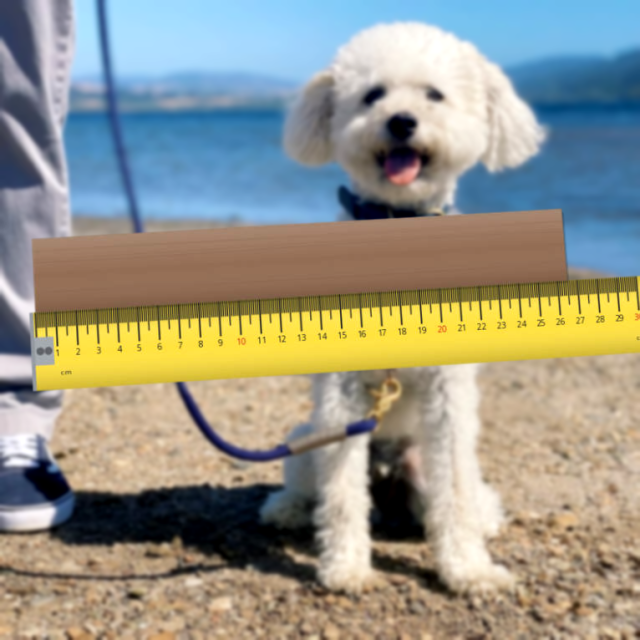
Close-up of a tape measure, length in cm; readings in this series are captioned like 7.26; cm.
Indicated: 26.5; cm
